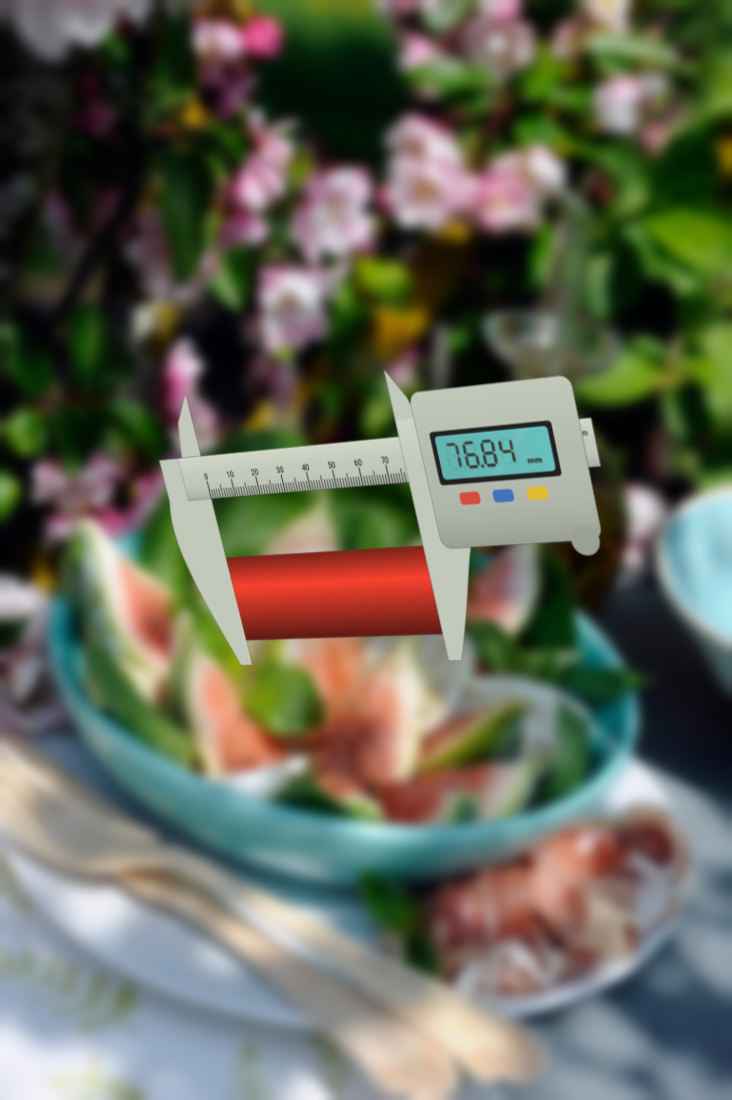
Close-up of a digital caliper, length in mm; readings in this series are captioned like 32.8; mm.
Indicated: 76.84; mm
